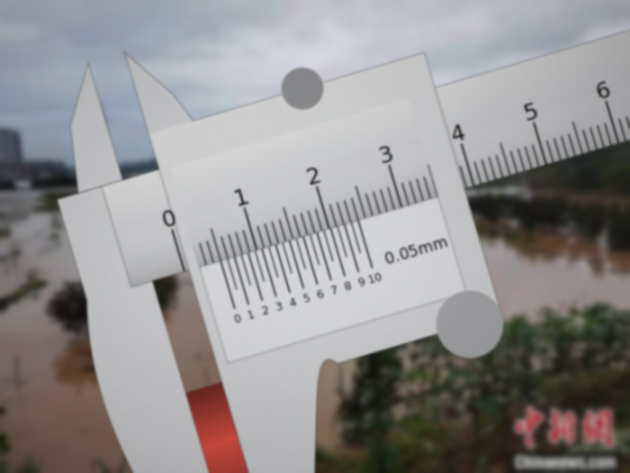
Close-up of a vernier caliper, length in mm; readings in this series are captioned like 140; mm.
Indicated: 5.0; mm
